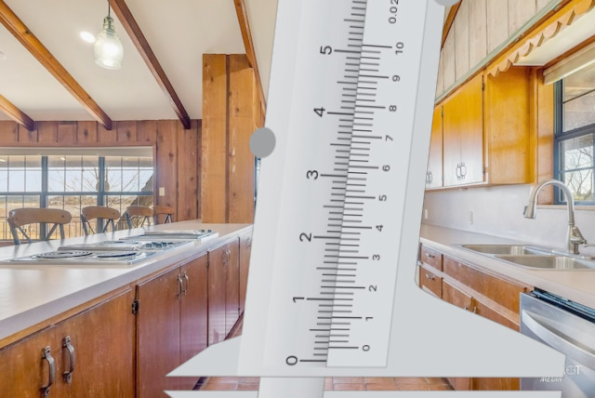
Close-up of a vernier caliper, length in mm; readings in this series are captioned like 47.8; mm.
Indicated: 2.2; mm
